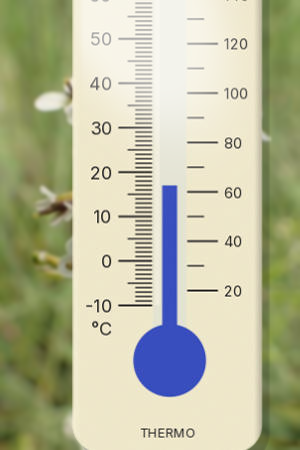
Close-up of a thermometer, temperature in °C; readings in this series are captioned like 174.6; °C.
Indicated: 17; °C
